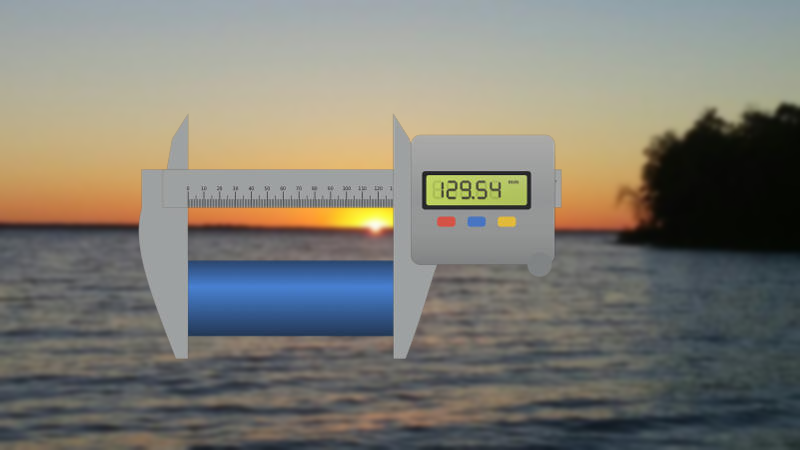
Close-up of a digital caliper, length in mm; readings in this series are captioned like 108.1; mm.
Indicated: 129.54; mm
